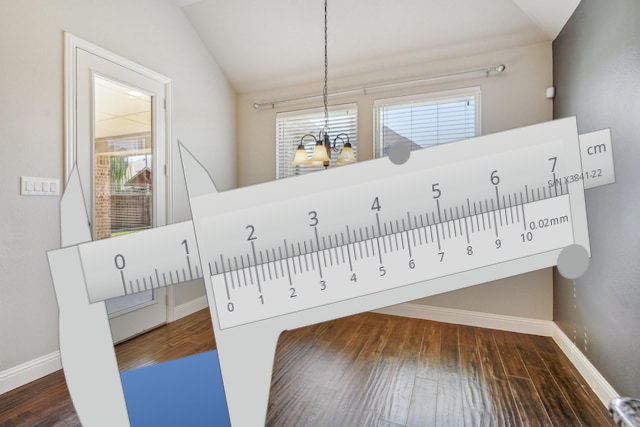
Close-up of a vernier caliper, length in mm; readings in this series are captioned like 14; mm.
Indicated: 15.0; mm
